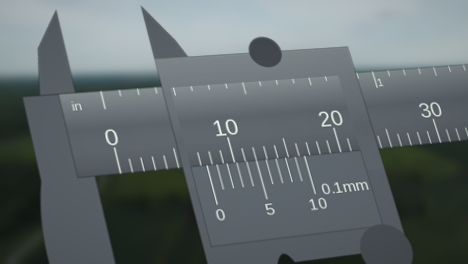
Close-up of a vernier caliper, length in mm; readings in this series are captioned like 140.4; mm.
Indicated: 7.5; mm
